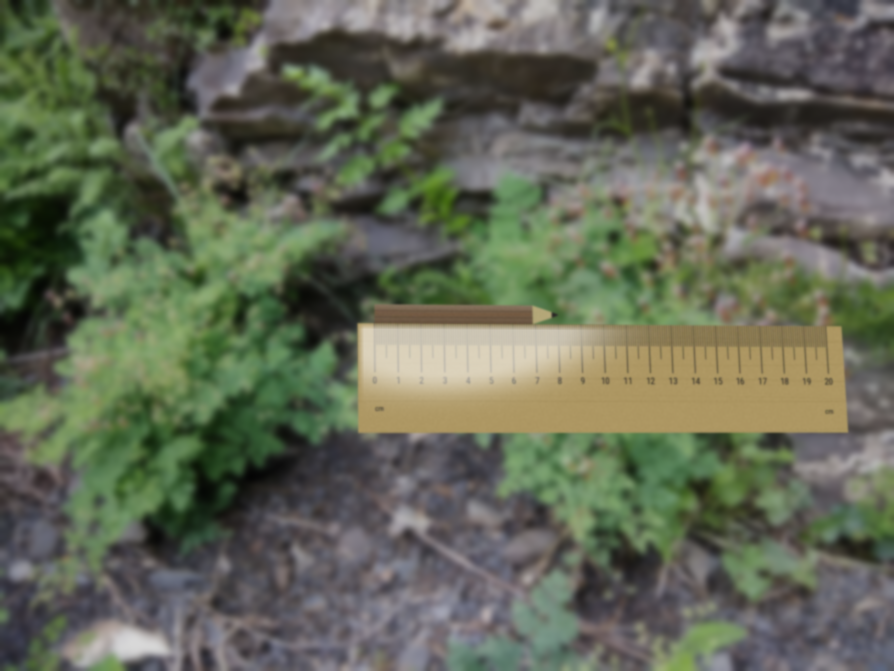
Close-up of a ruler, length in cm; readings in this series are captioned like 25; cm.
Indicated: 8; cm
